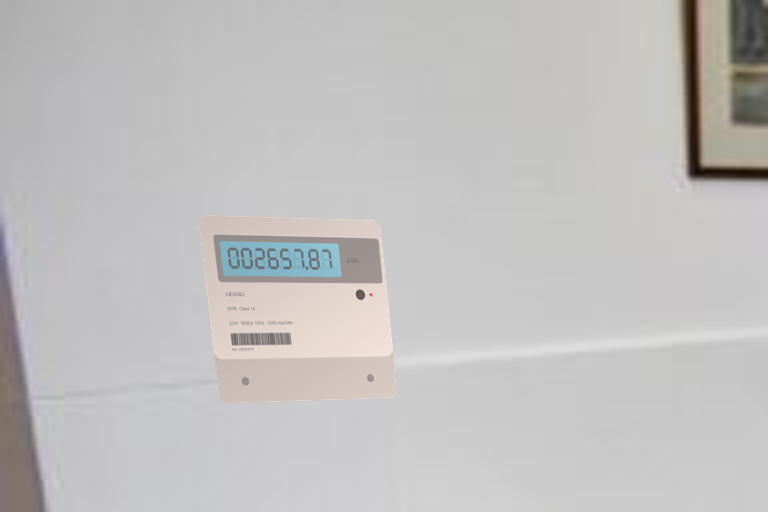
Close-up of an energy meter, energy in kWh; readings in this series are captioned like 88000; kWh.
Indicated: 2657.87; kWh
